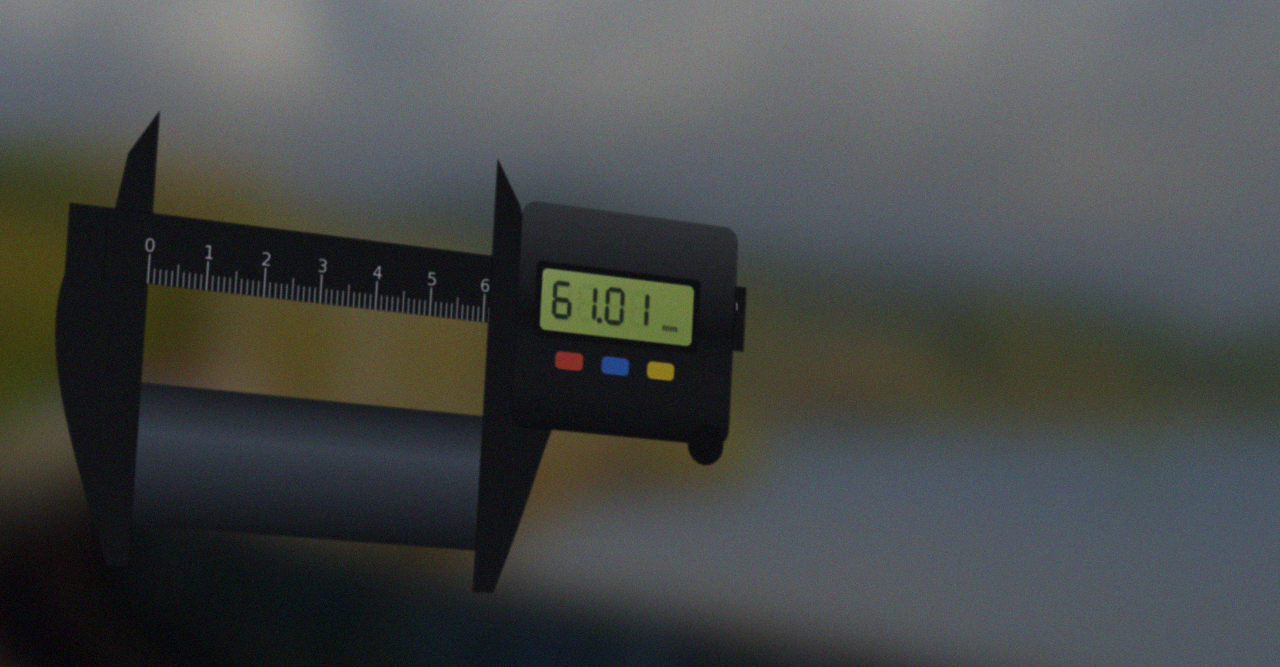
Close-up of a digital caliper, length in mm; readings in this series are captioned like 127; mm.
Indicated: 61.01; mm
